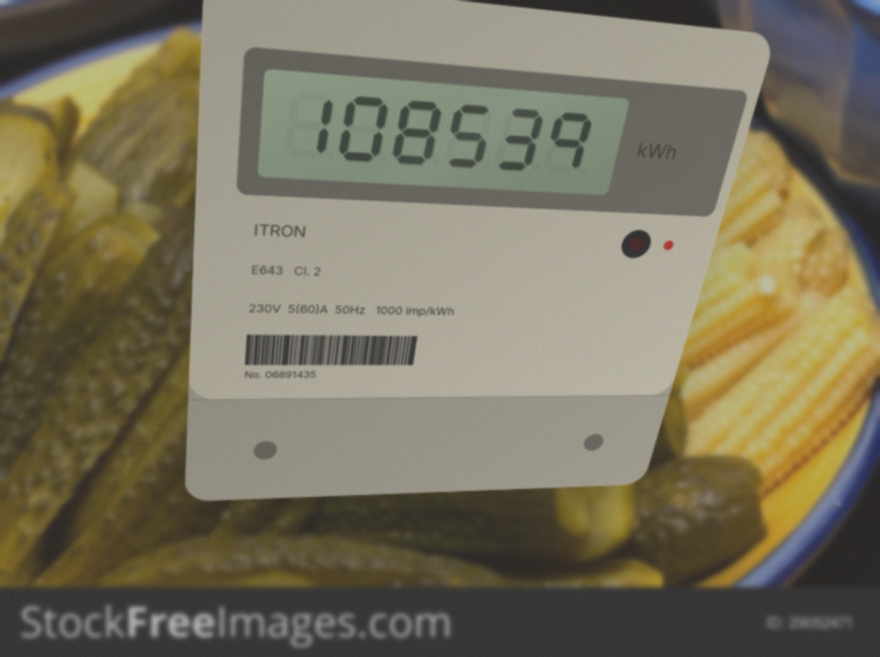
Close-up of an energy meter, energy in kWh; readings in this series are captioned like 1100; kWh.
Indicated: 108539; kWh
